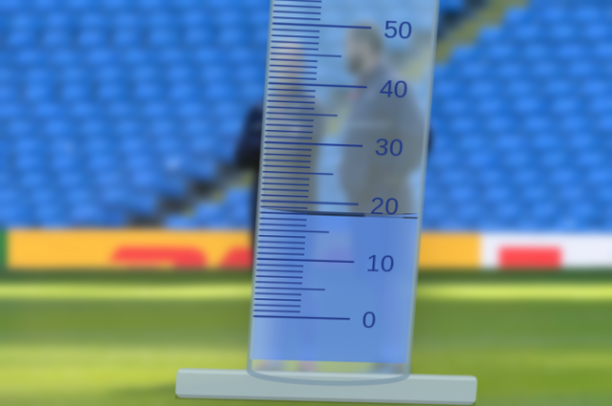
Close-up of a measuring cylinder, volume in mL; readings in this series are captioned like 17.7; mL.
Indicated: 18; mL
